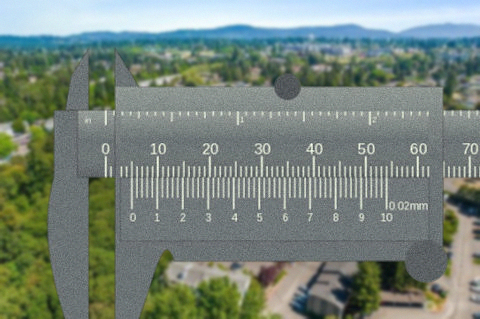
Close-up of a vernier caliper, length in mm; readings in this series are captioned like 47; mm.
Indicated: 5.0; mm
